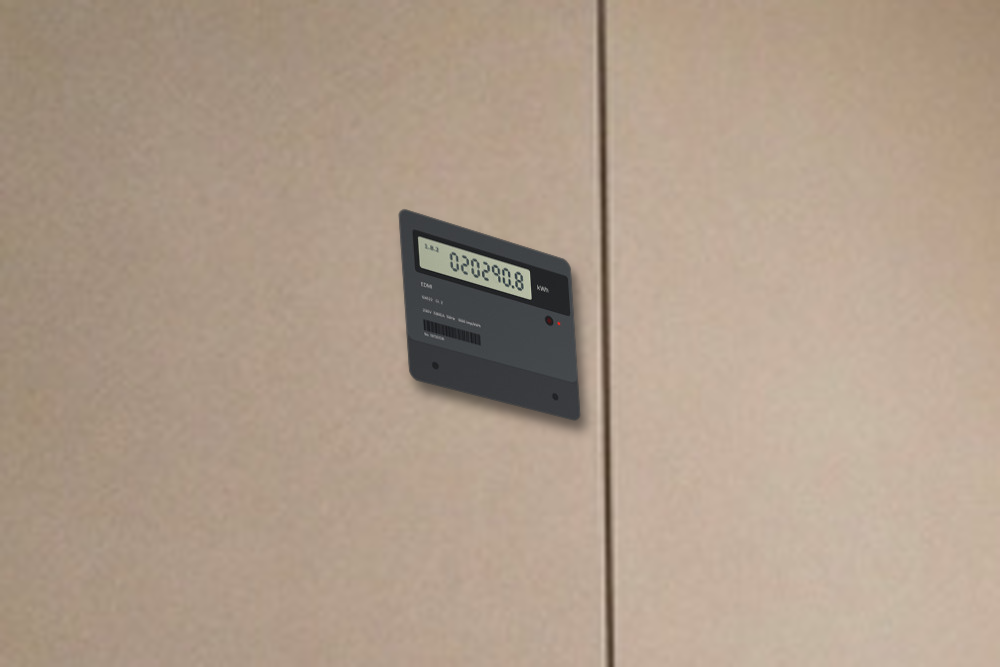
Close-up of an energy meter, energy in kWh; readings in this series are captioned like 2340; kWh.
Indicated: 20290.8; kWh
